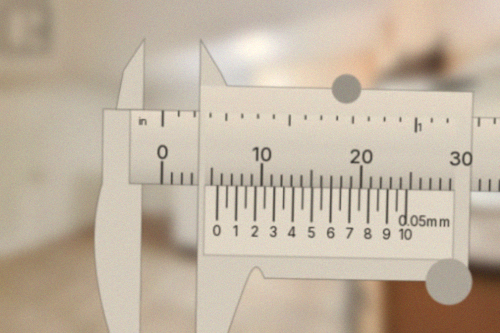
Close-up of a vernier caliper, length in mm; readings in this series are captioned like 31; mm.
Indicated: 5.6; mm
